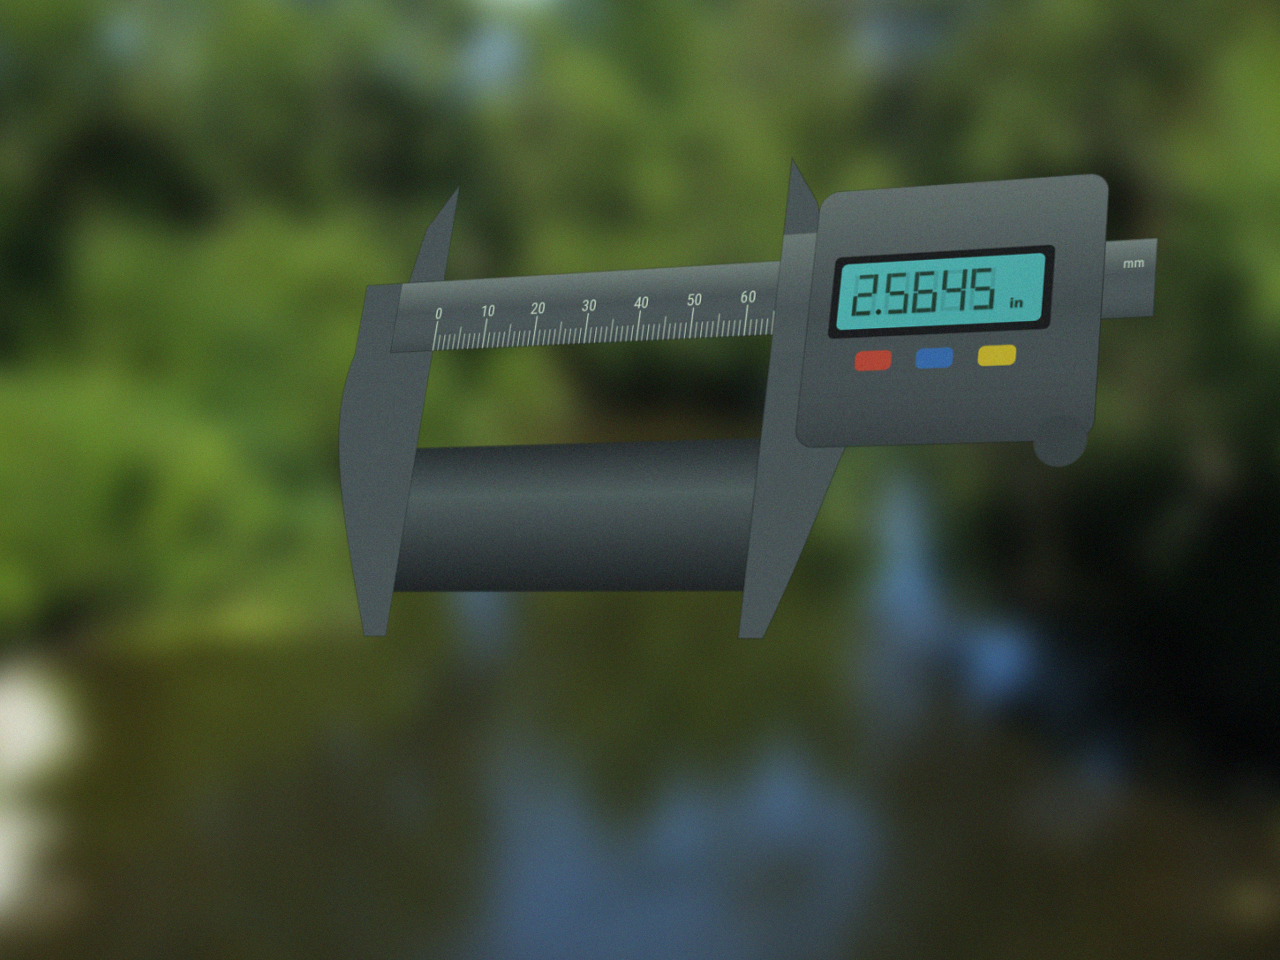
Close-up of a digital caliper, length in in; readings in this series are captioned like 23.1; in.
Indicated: 2.5645; in
